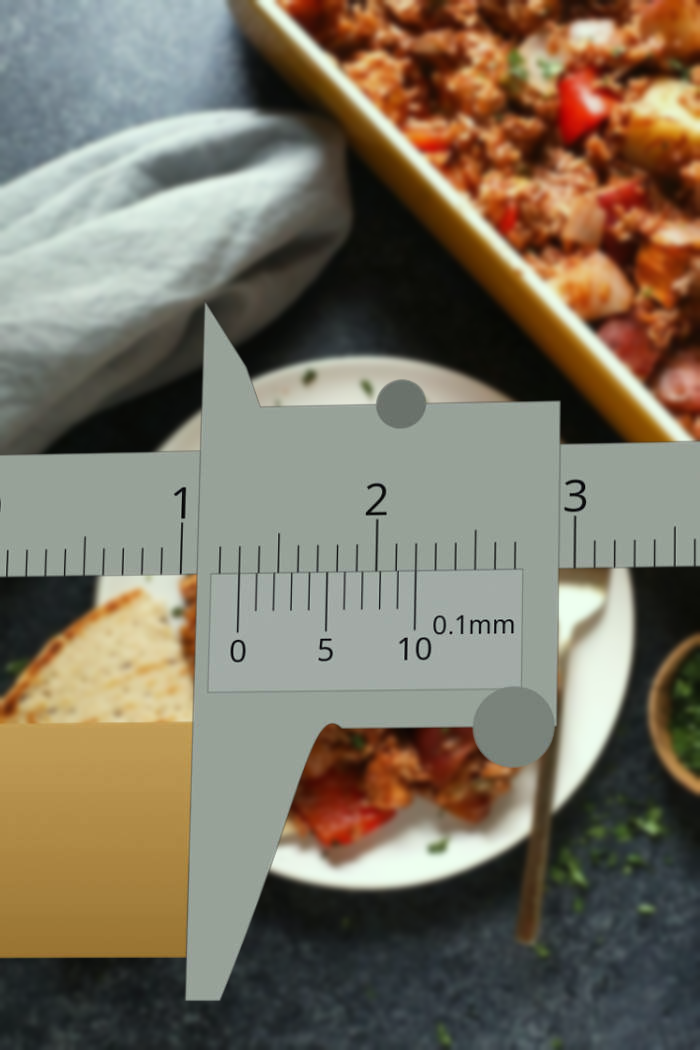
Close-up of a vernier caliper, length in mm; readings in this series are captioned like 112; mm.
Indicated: 13.0; mm
